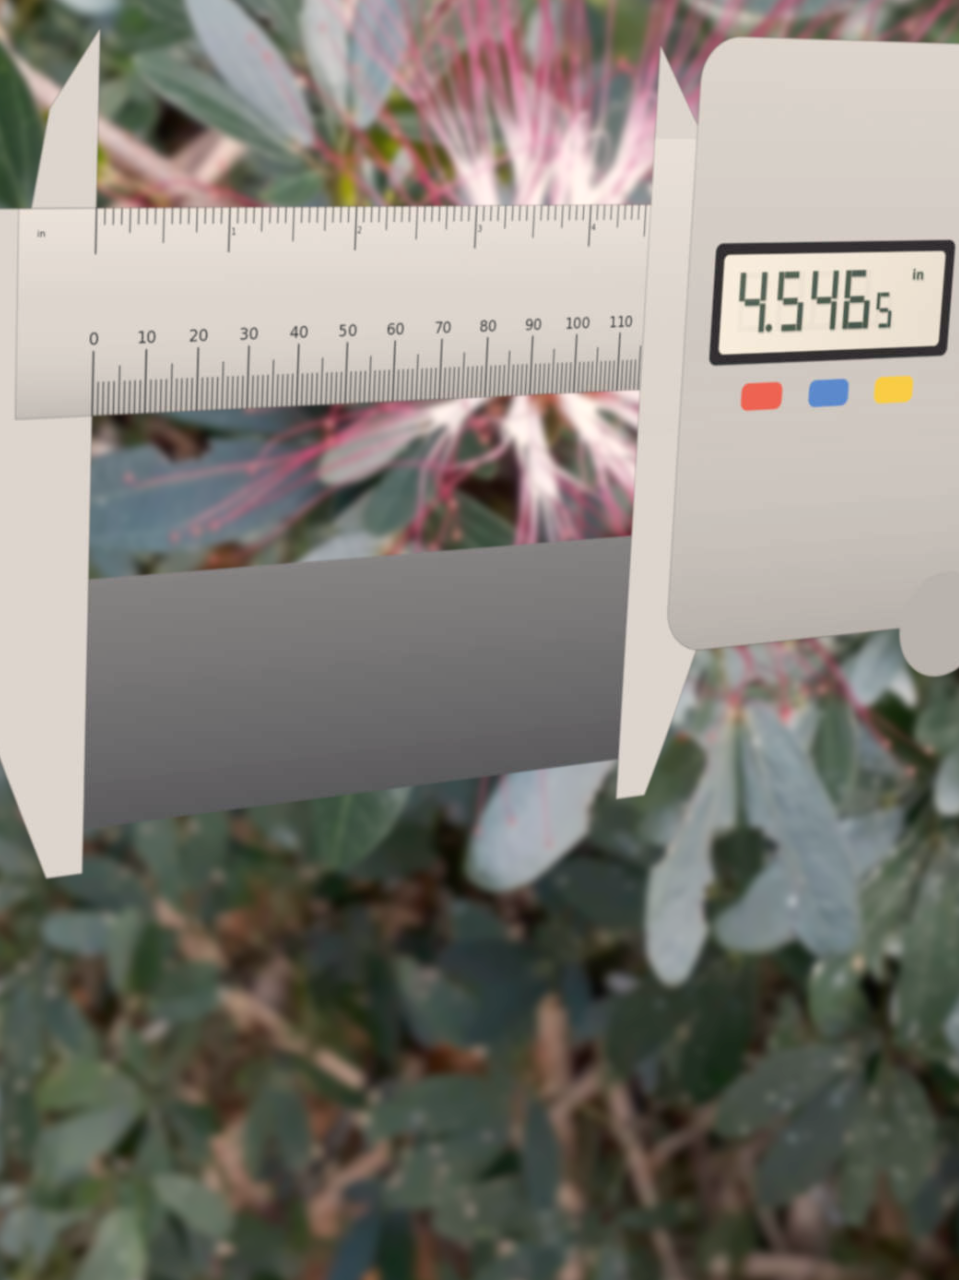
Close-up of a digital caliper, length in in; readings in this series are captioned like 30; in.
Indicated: 4.5465; in
